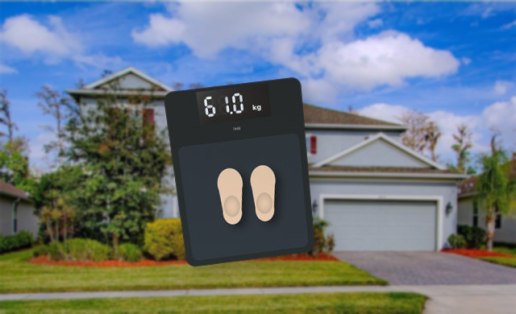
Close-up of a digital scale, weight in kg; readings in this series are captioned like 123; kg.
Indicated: 61.0; kg
